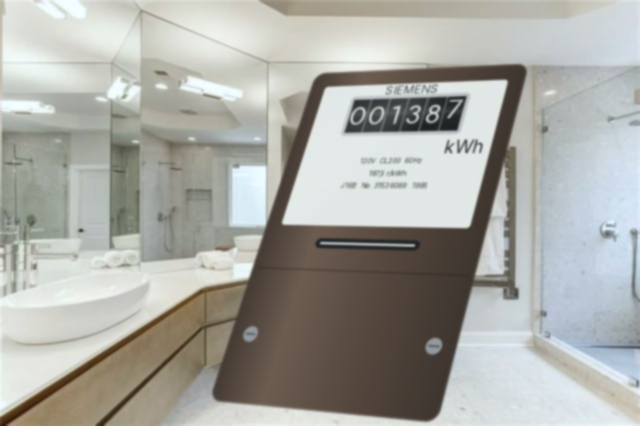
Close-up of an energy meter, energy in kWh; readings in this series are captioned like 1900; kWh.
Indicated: 1387; kWh
